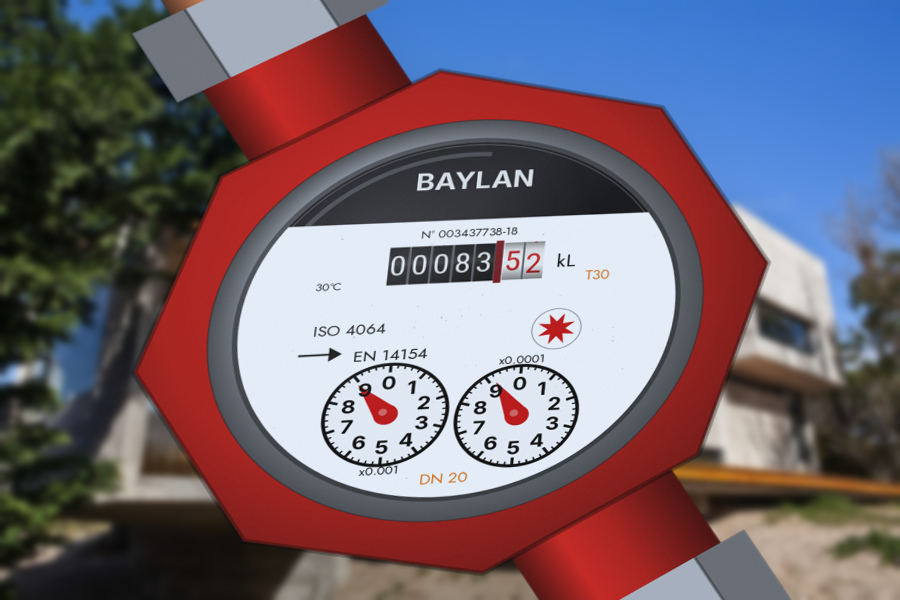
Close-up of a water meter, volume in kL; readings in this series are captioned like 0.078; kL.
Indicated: 83.5189; kL
